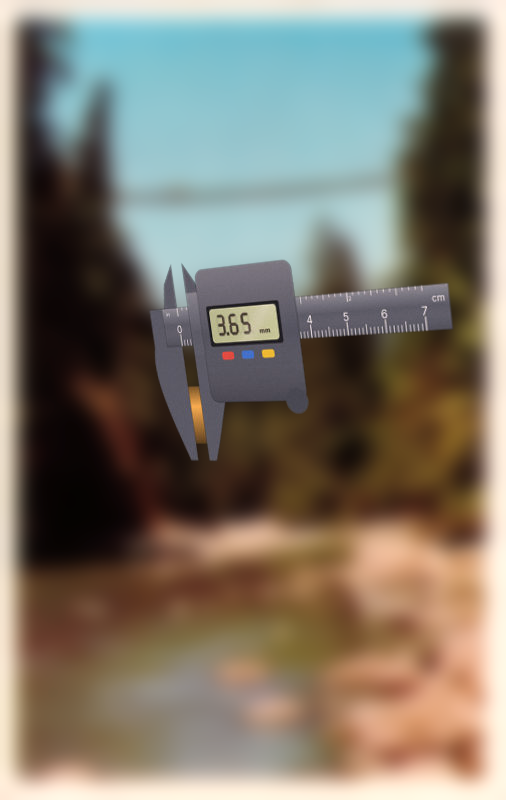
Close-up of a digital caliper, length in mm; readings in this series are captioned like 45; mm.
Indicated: 3.65; mm
